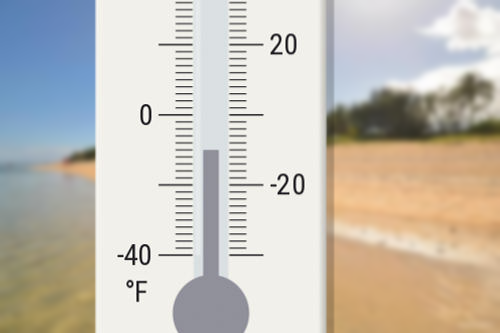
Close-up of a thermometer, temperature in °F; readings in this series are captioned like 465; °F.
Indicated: -10; °F
